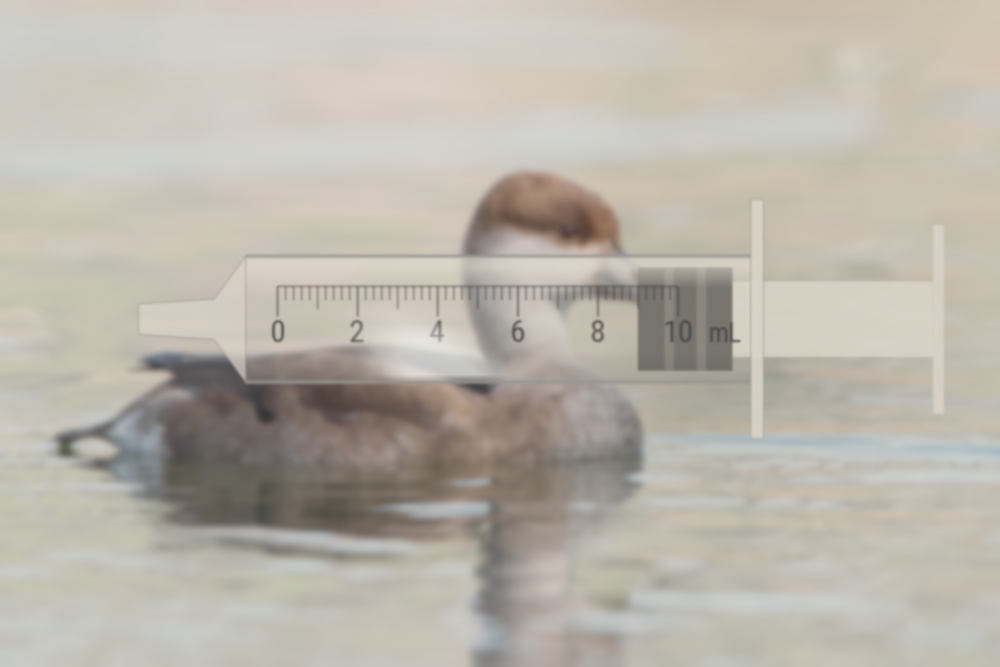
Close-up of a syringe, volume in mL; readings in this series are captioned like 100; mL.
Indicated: 9; mL
